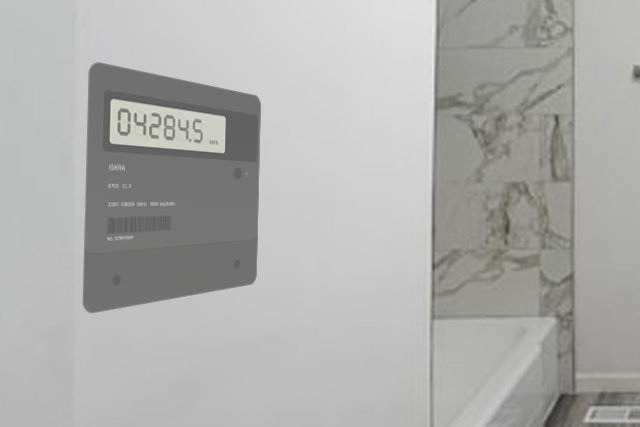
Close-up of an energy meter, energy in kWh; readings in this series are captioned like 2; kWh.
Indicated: 4284.5; kWh
